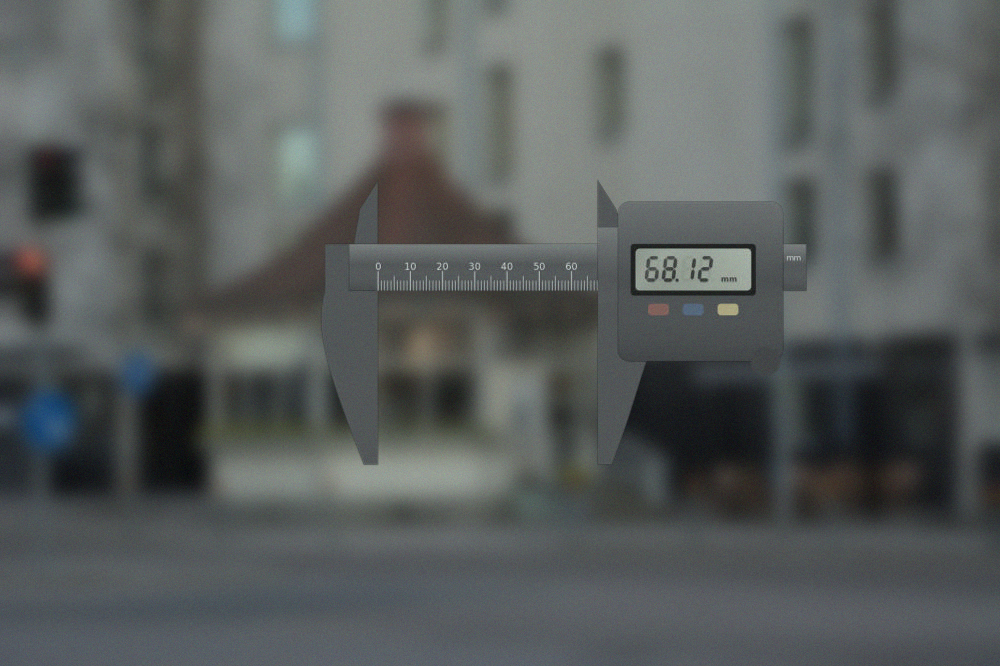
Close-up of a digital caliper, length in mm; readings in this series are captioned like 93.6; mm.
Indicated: 68.12; mm
